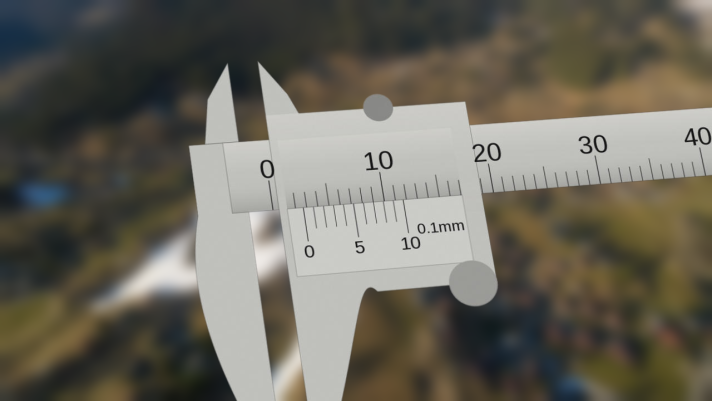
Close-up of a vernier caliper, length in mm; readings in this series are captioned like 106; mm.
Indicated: 2.7; mm
